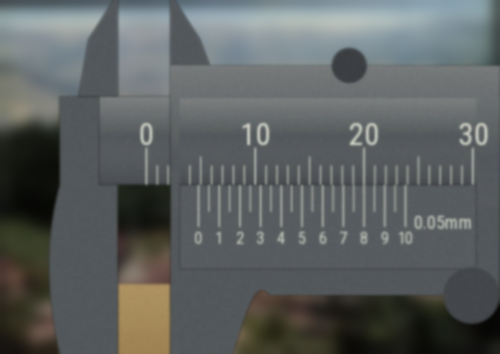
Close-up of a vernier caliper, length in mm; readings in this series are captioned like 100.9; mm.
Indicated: 4.8; mm
